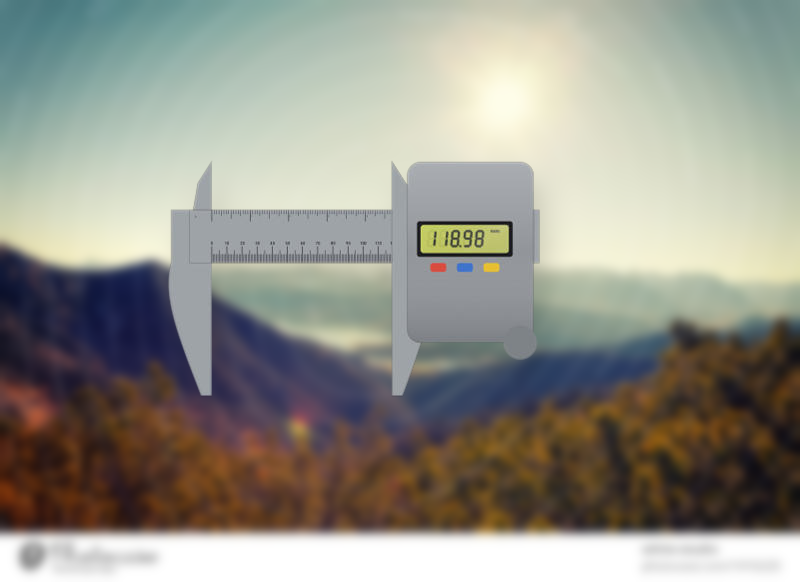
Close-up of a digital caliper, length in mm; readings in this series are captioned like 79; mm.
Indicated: 118.98; mm
